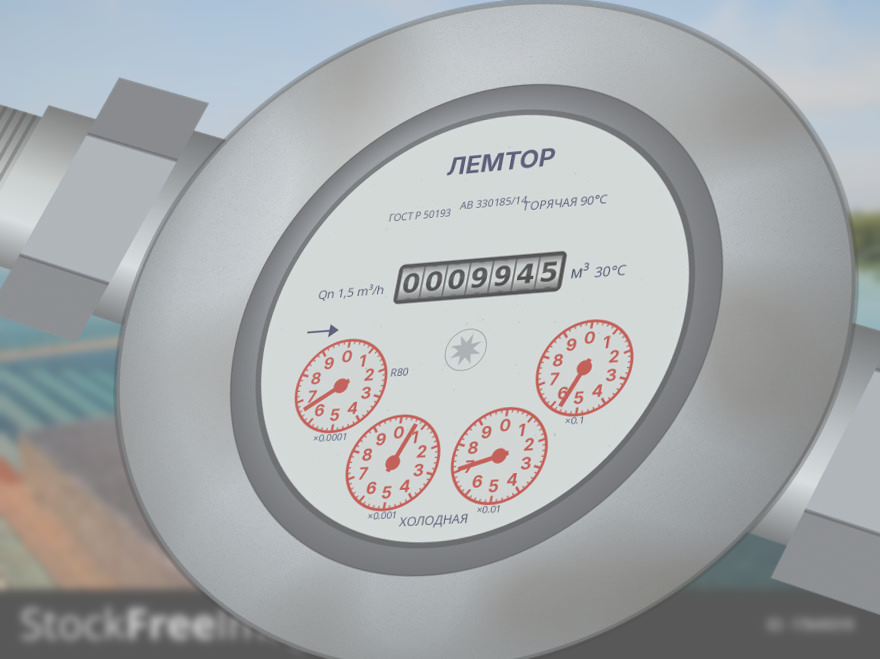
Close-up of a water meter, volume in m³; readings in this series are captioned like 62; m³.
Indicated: 9945.5706; m³
